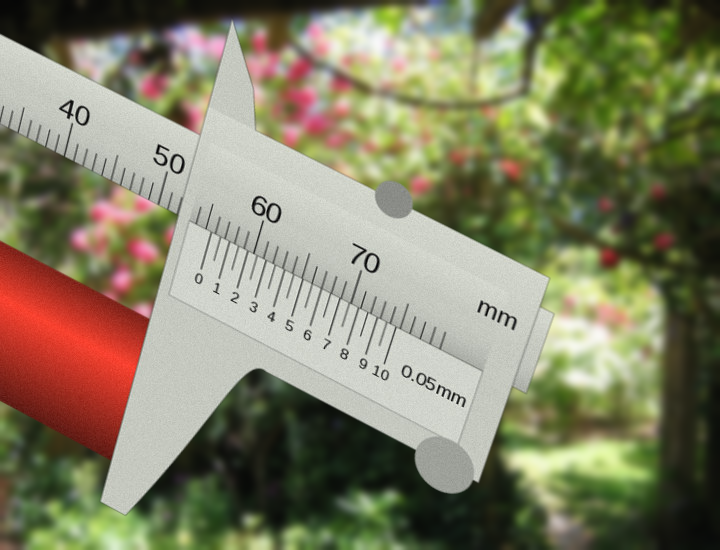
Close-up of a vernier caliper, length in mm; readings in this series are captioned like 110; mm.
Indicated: 55.6; mm
